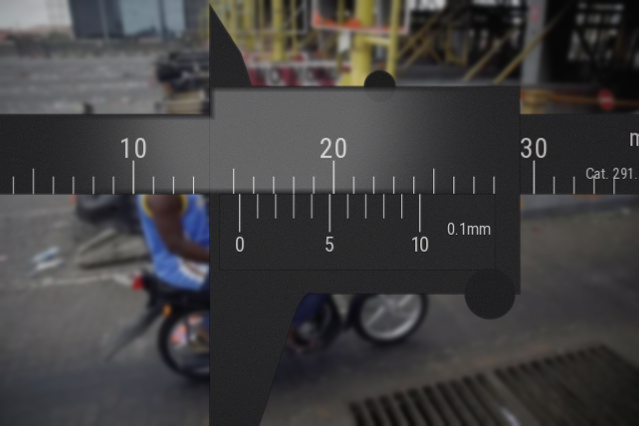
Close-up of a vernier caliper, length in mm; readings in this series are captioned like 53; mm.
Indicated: 15.3; mm
